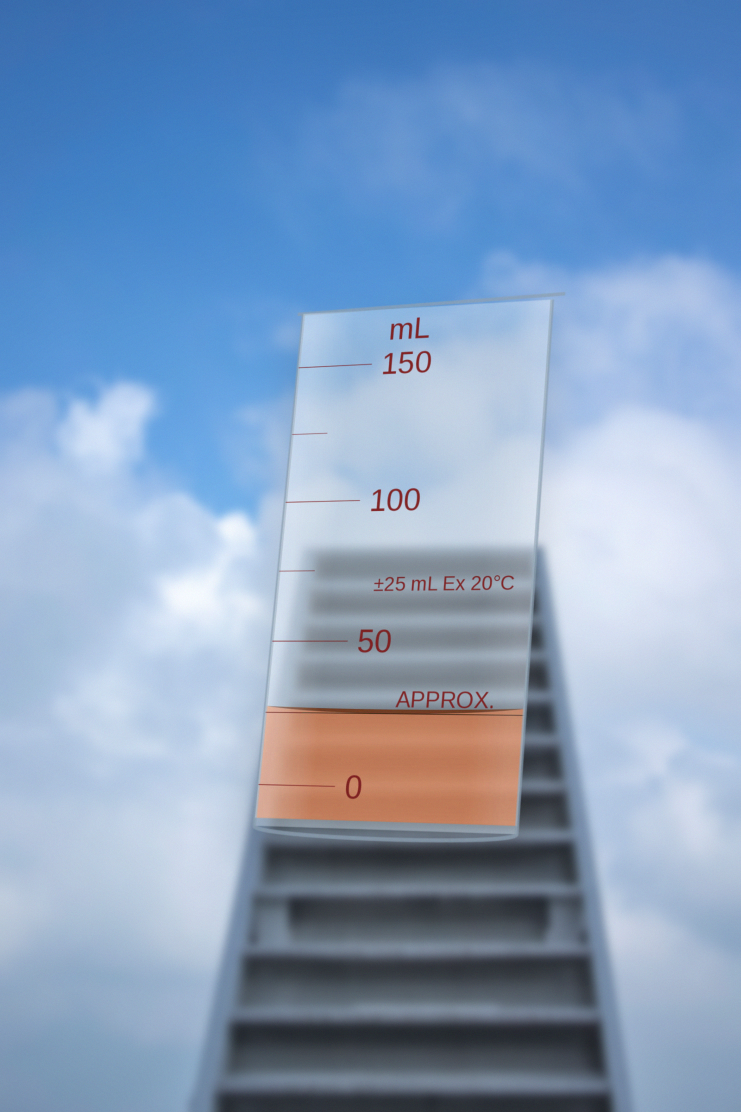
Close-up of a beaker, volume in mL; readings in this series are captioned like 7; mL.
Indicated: 25; mL
